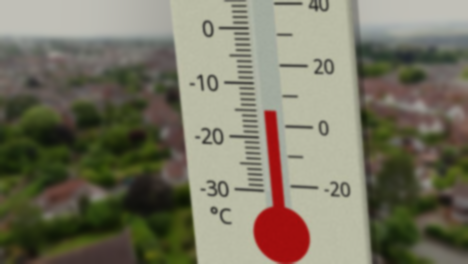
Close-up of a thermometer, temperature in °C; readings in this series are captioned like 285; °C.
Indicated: -15; °C
